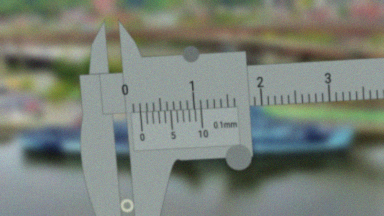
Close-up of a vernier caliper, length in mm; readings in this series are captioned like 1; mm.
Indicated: 2.0; mm
